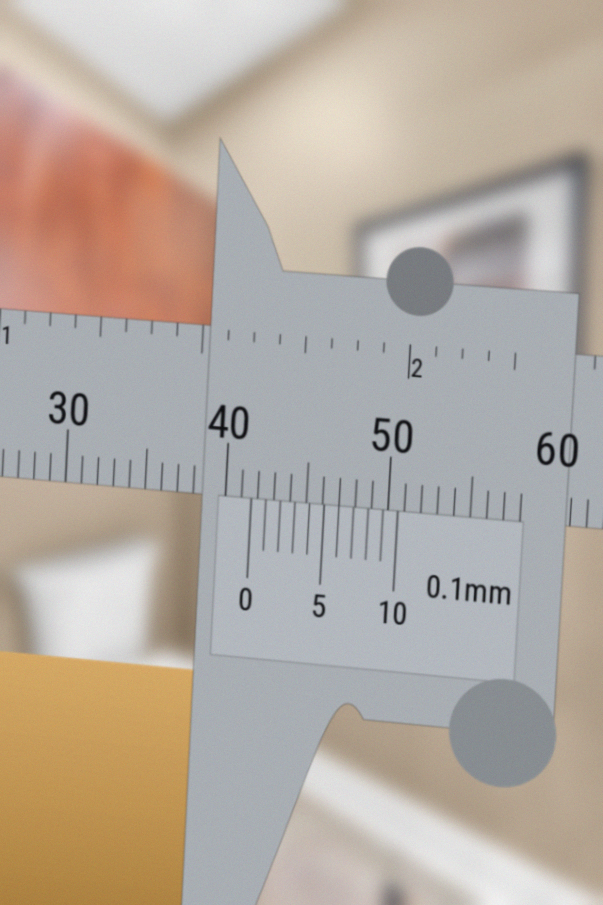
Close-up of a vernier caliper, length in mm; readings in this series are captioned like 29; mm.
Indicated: 41.6; mm
